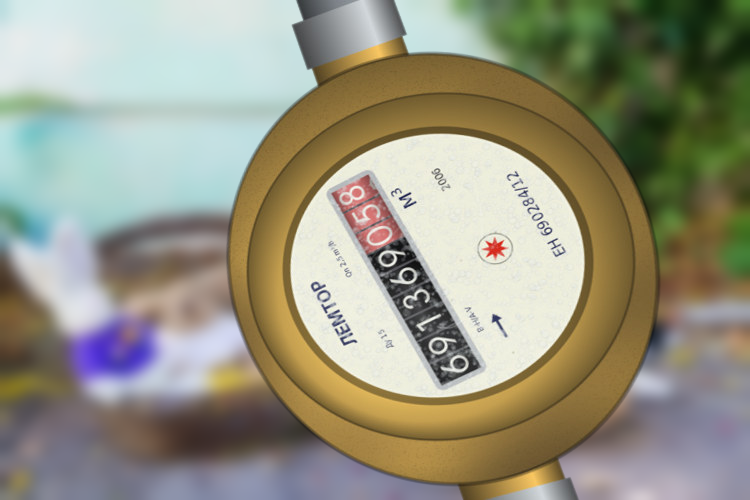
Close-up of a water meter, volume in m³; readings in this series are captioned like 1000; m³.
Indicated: 691369.058; m³
